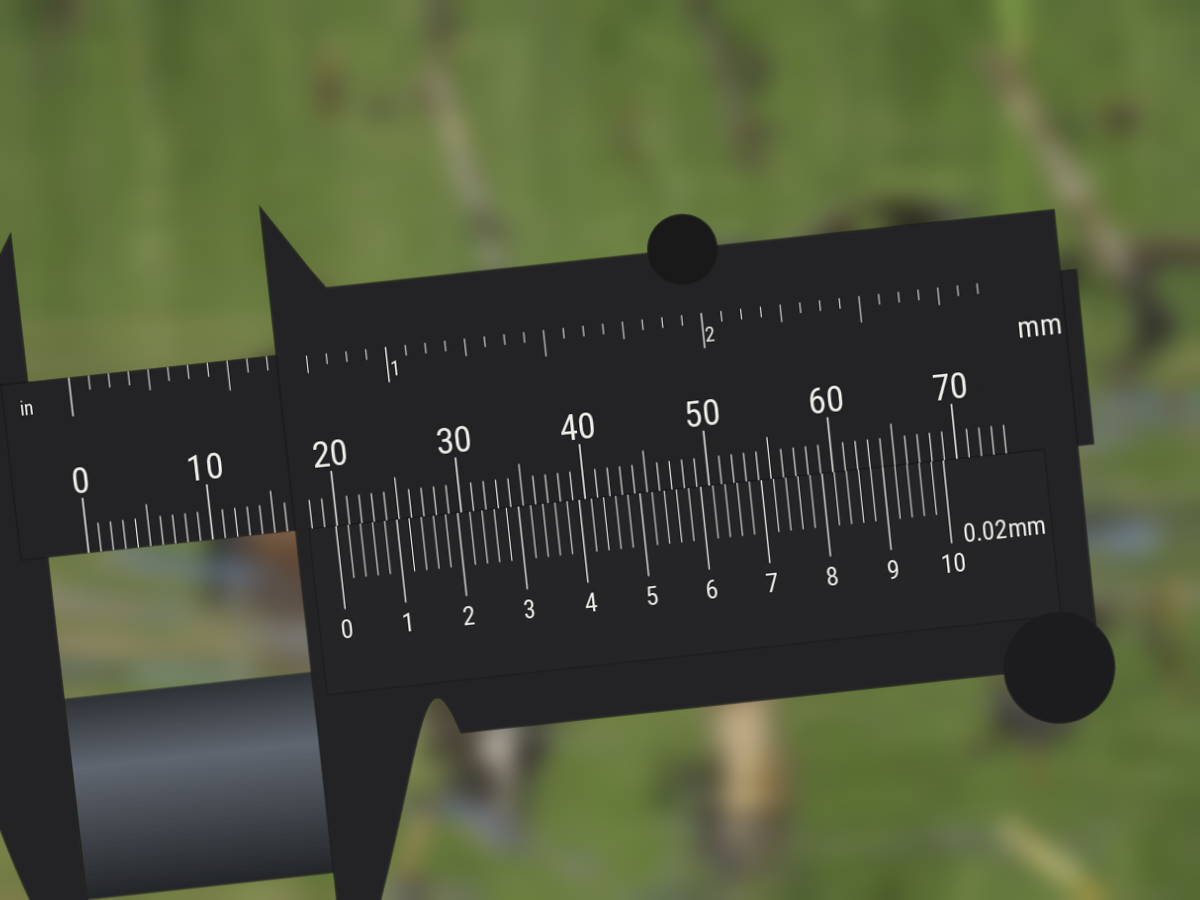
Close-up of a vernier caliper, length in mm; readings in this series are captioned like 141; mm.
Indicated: 19.9; mm
